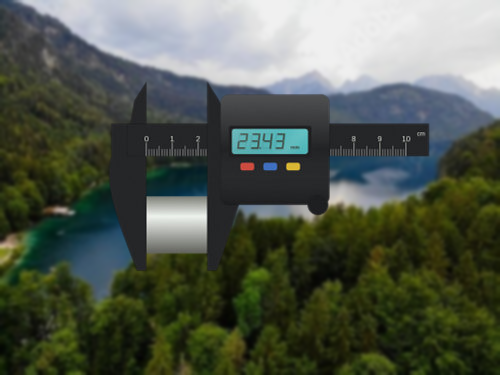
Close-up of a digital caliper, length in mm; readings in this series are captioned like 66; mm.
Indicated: 23.43; mm
